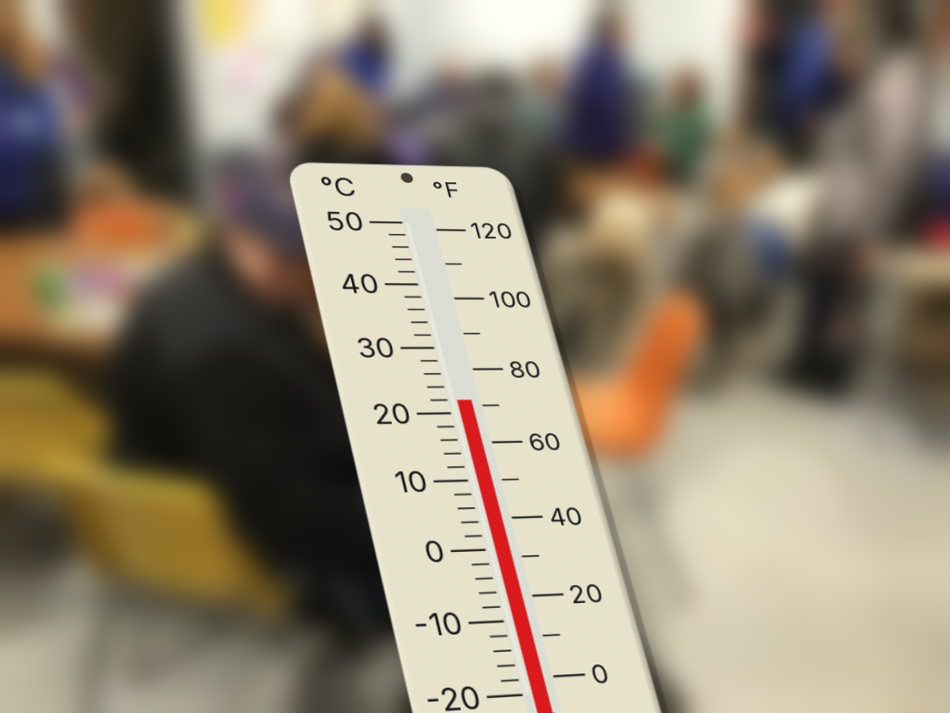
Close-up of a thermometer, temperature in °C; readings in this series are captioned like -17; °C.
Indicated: 22; °C
